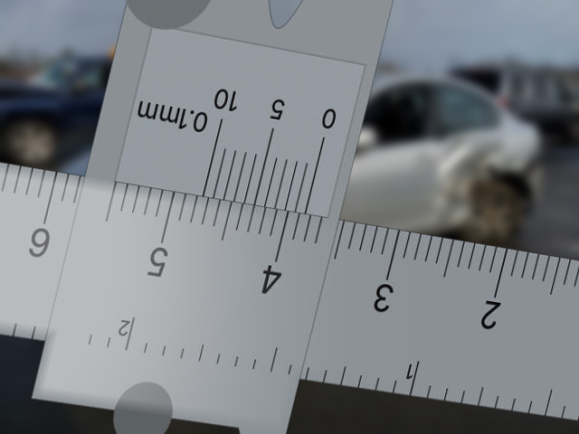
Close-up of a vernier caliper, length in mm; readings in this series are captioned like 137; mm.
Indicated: 38.5; mm
